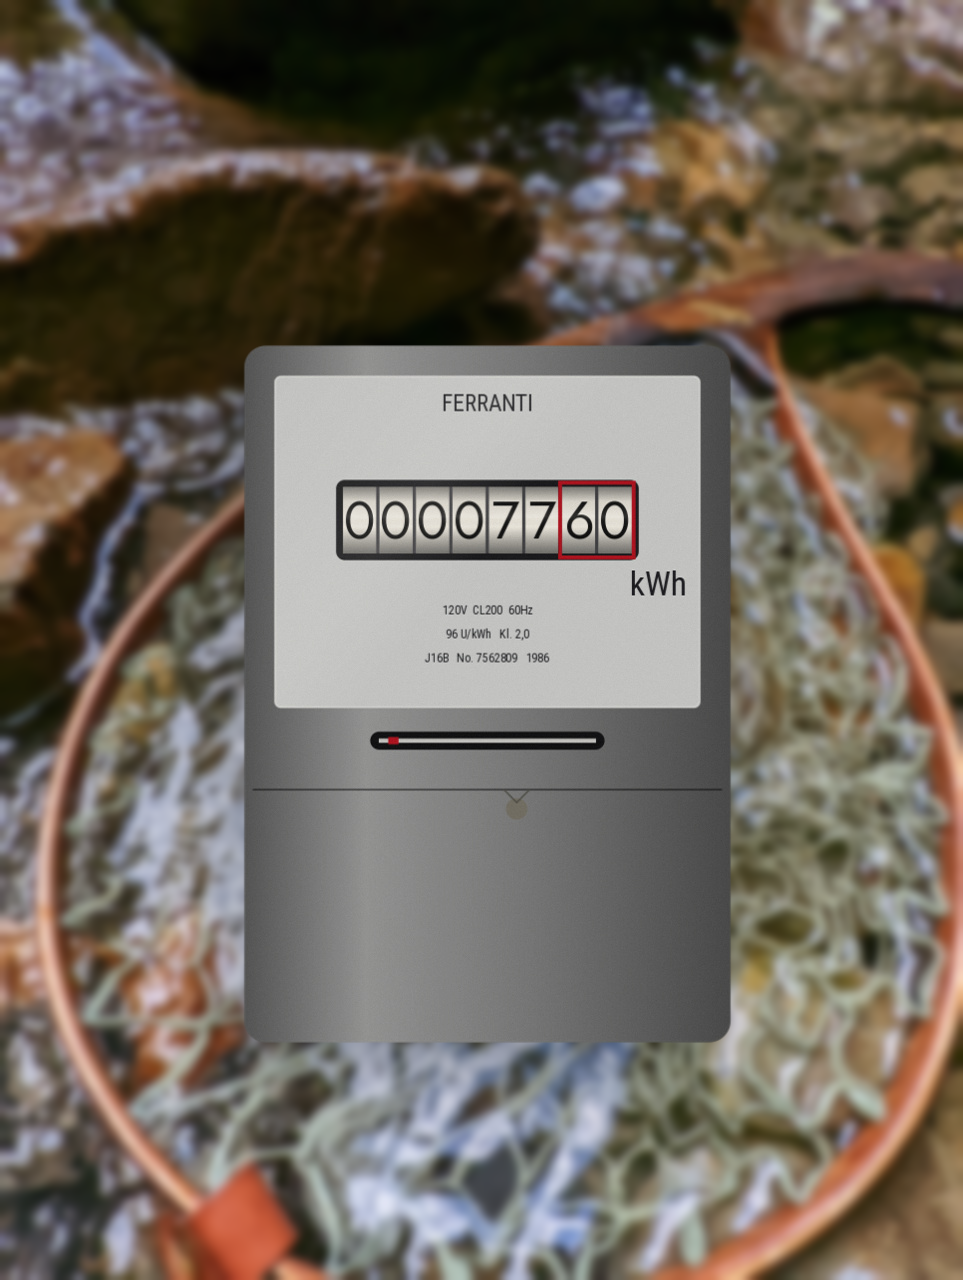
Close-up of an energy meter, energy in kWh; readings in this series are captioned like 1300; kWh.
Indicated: 77.60; kWh
